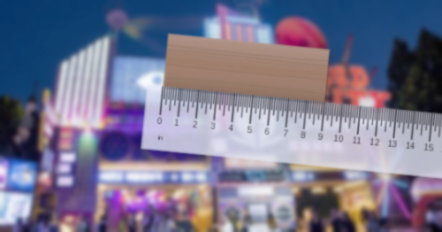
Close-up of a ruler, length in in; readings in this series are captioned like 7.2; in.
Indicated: 9; in
